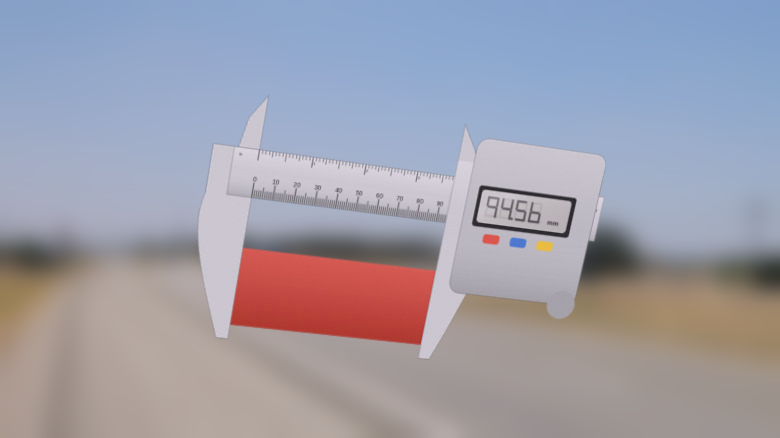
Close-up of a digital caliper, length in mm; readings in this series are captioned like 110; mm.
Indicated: 94.56; mm
